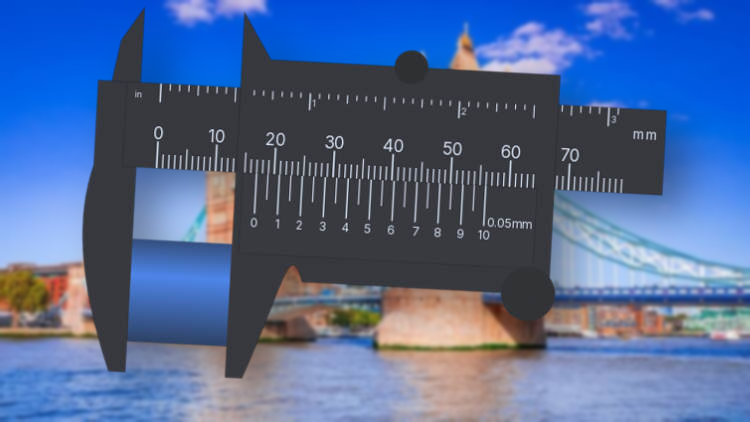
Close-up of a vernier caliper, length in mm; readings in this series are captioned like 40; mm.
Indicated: 17.0; mm
